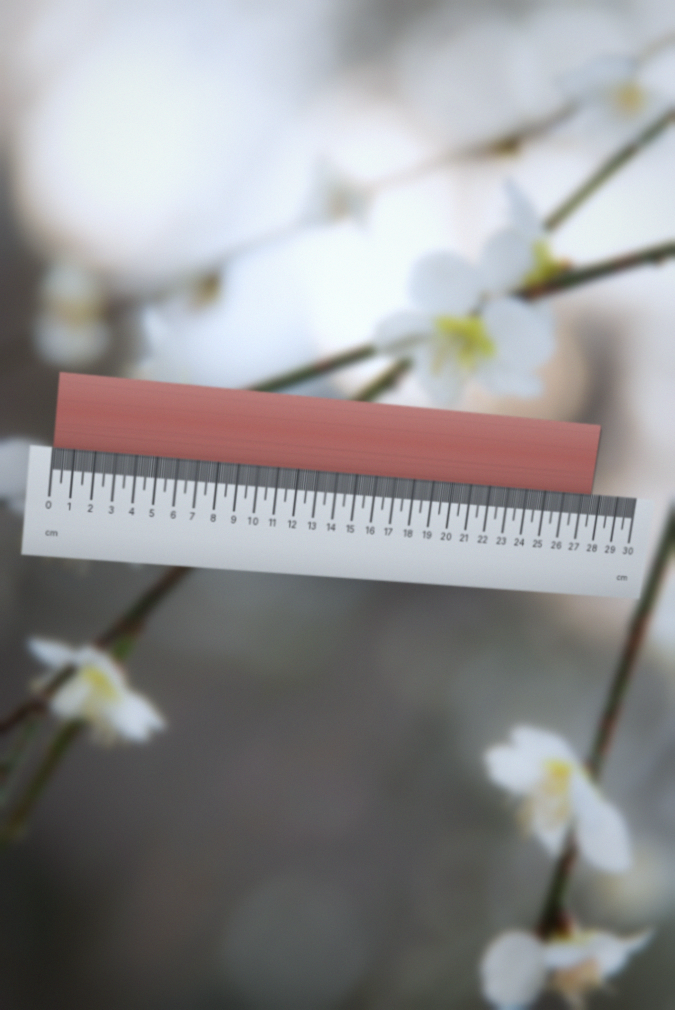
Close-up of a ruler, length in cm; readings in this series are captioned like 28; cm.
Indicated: 27.5; cm
